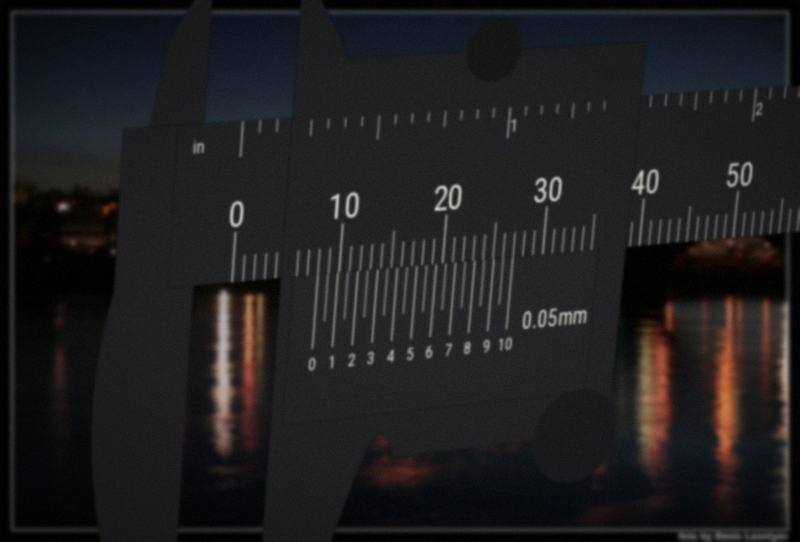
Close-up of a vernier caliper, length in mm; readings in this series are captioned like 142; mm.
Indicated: 8.0; mm
